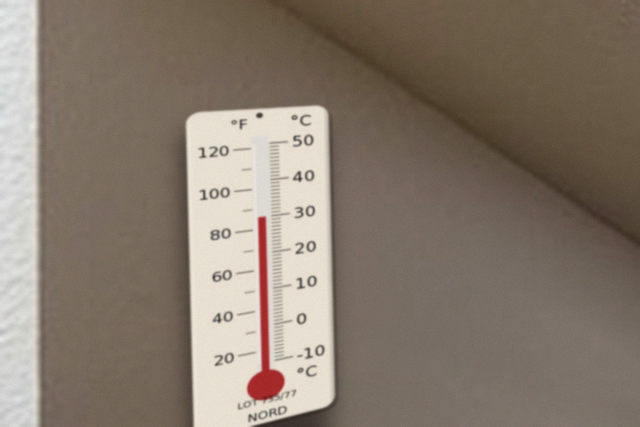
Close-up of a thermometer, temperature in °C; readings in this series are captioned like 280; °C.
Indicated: 30; °C
